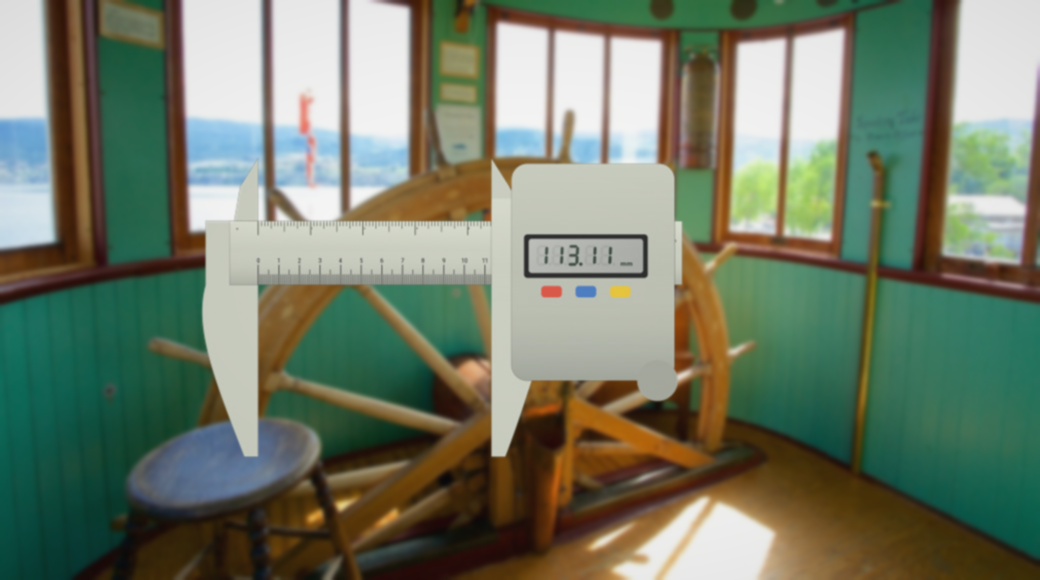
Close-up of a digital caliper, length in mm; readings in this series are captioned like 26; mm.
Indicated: 113.11; mm
